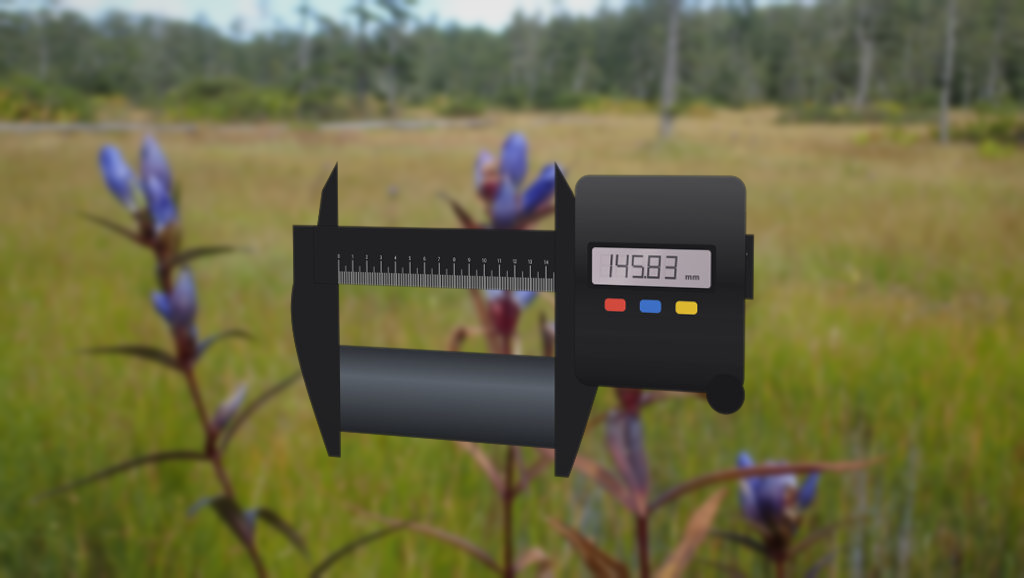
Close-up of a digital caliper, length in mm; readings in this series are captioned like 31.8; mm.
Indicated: 145.83; mm
